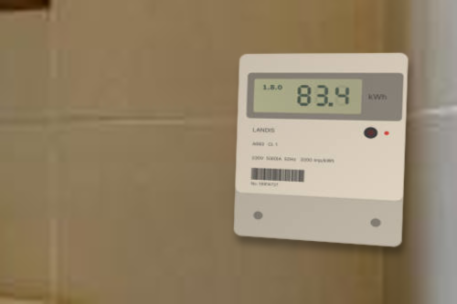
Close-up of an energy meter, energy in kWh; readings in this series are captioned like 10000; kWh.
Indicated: 83.4; kWh
